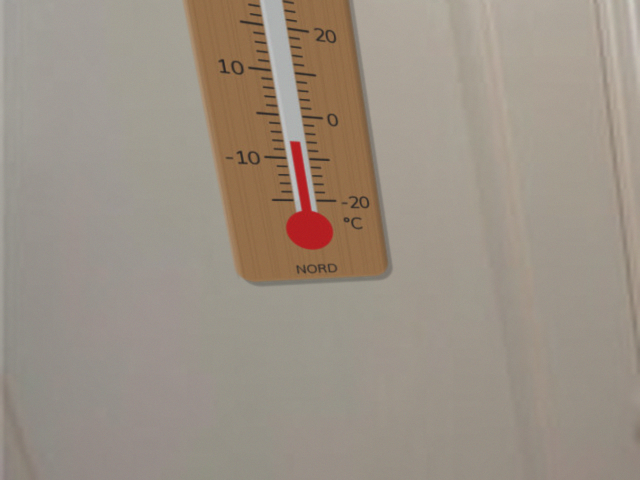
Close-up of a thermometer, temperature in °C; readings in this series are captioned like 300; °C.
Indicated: -6; °C
